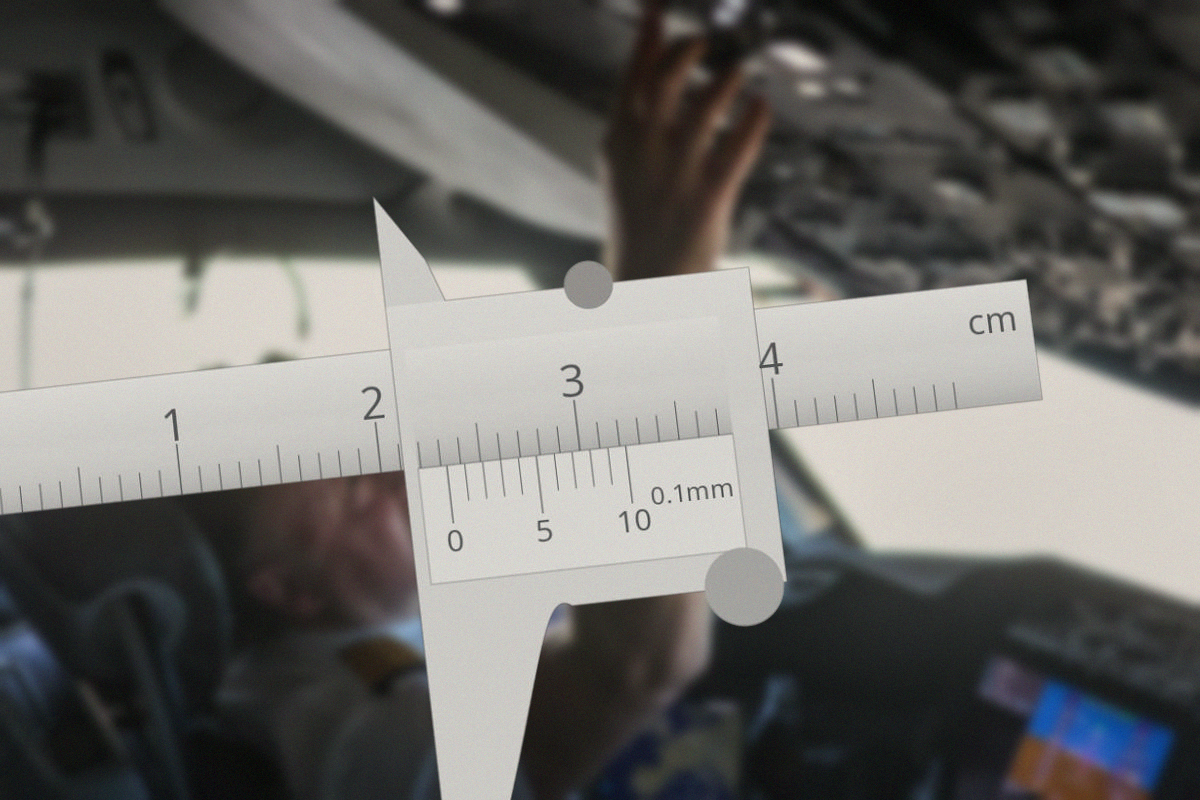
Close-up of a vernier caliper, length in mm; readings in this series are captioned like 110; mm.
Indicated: 23.3; mm
